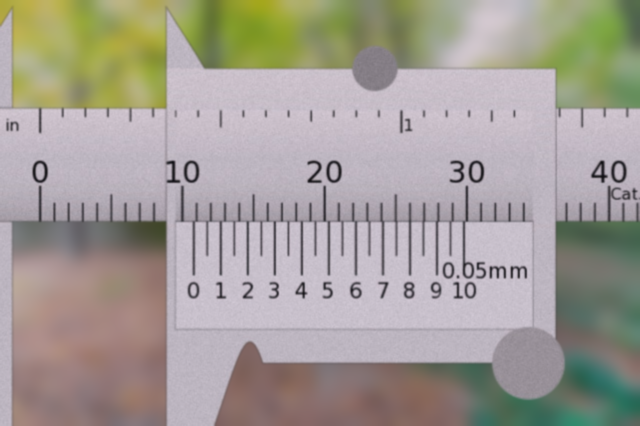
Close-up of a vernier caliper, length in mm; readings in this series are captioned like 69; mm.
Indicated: 10.8; mm
